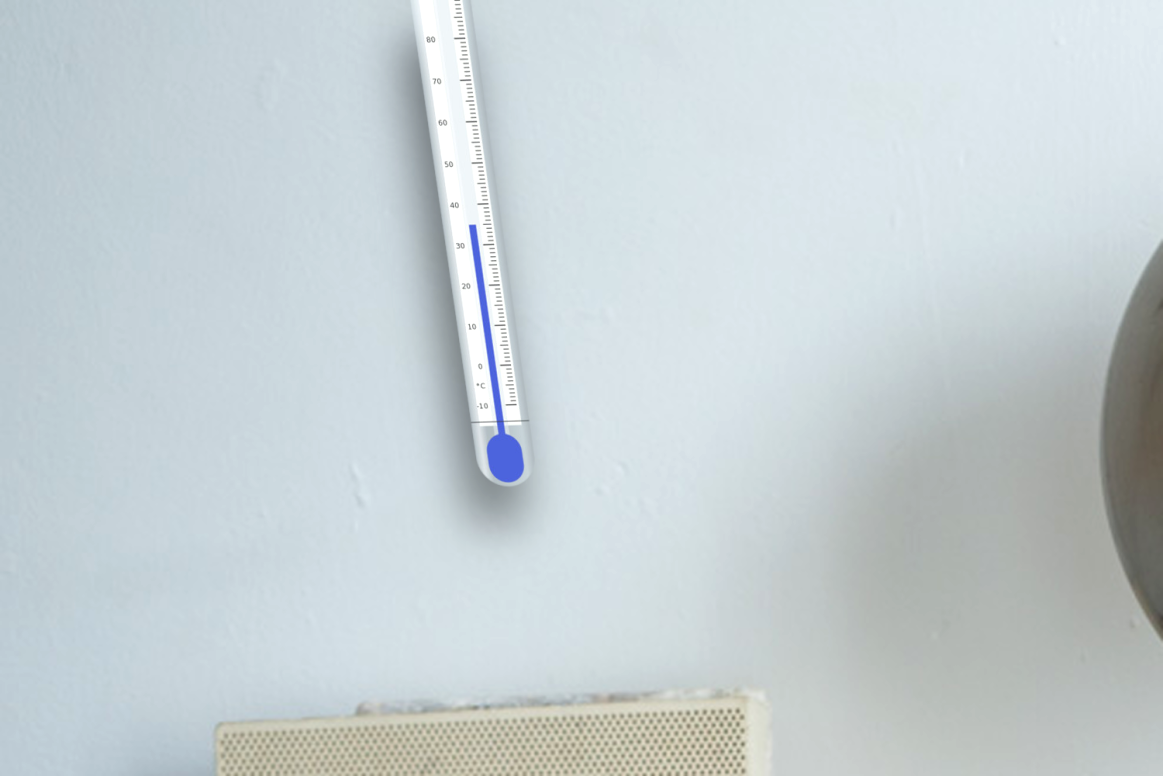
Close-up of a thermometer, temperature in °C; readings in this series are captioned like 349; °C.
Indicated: 35; °C
